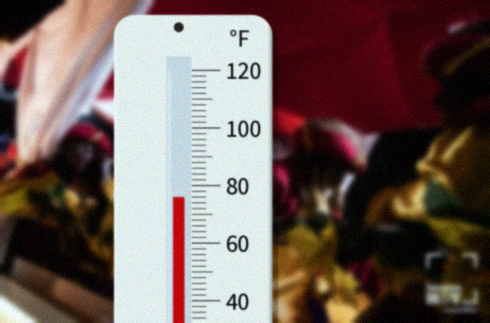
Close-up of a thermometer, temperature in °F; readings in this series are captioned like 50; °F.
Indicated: 76; °F
